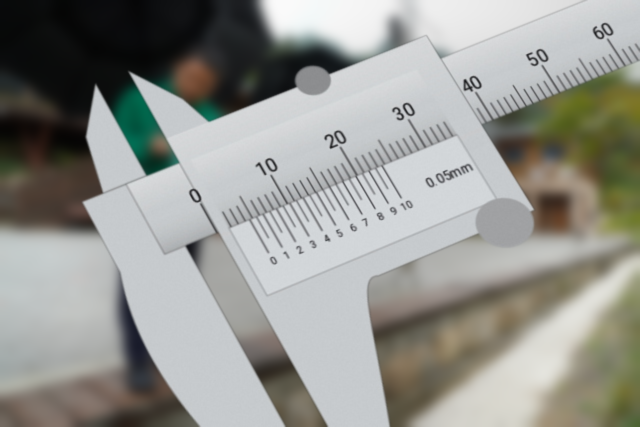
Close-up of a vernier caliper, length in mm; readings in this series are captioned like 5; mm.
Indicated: 4.6; mm
